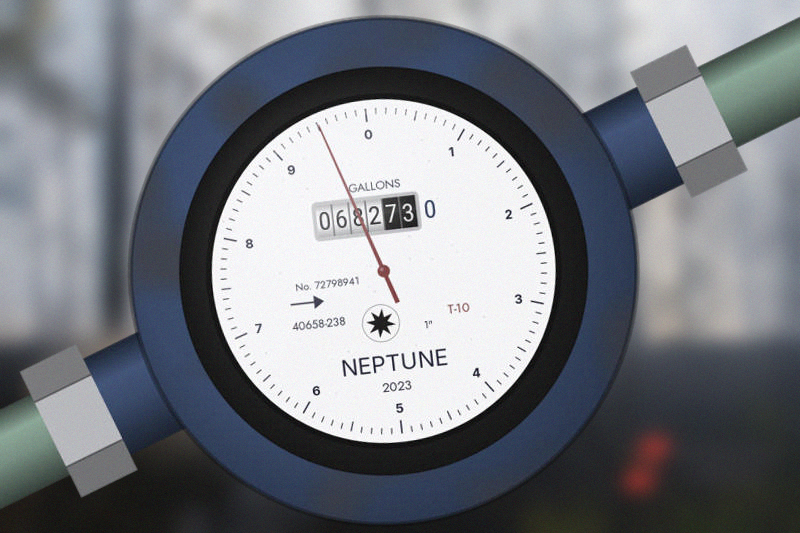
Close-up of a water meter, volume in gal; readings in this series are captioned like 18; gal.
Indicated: 682729.5; gal
